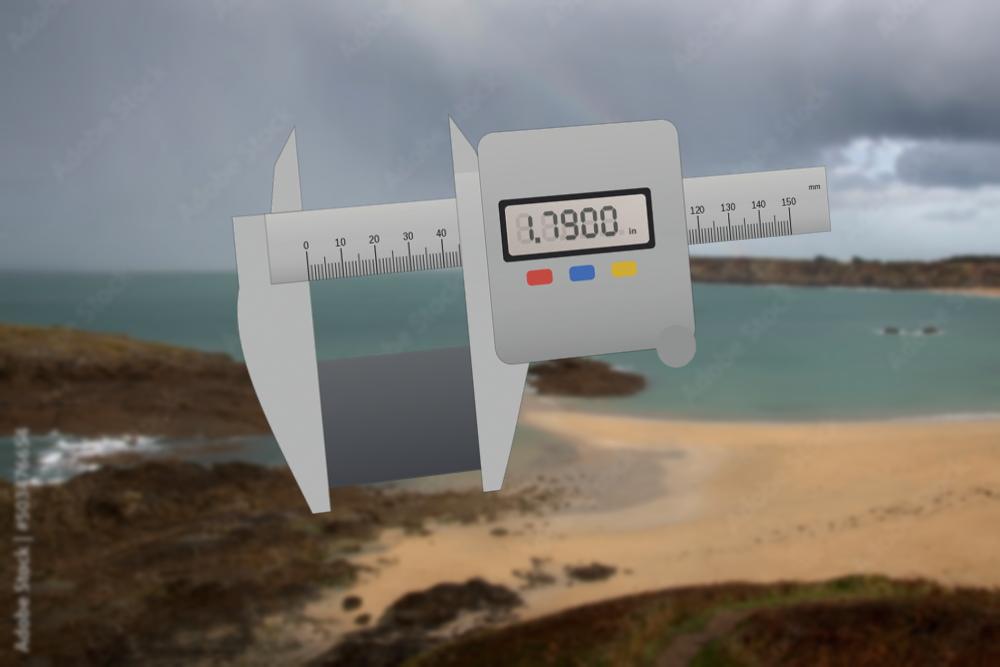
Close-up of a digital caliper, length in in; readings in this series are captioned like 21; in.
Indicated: 1.7900; in
